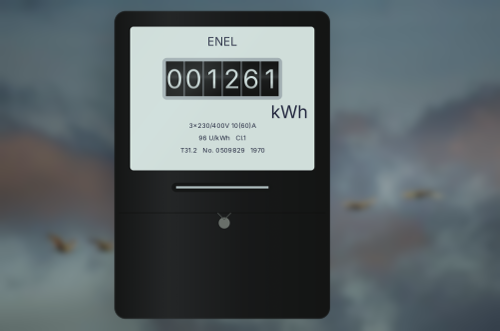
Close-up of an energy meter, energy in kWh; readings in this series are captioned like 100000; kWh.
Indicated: 1261; kWh
